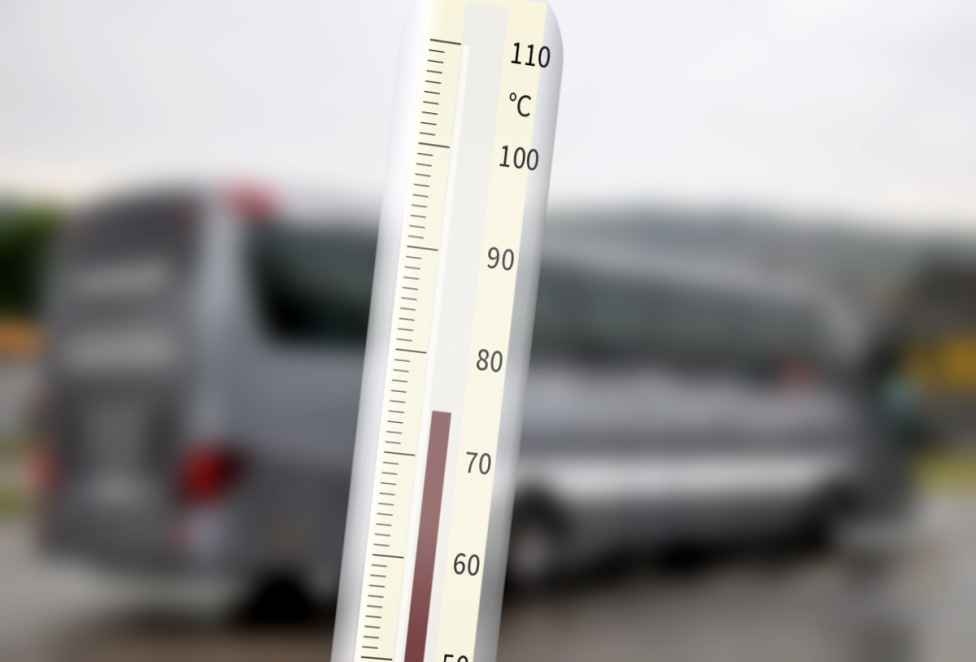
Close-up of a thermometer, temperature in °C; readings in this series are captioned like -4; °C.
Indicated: 74.5; °C
